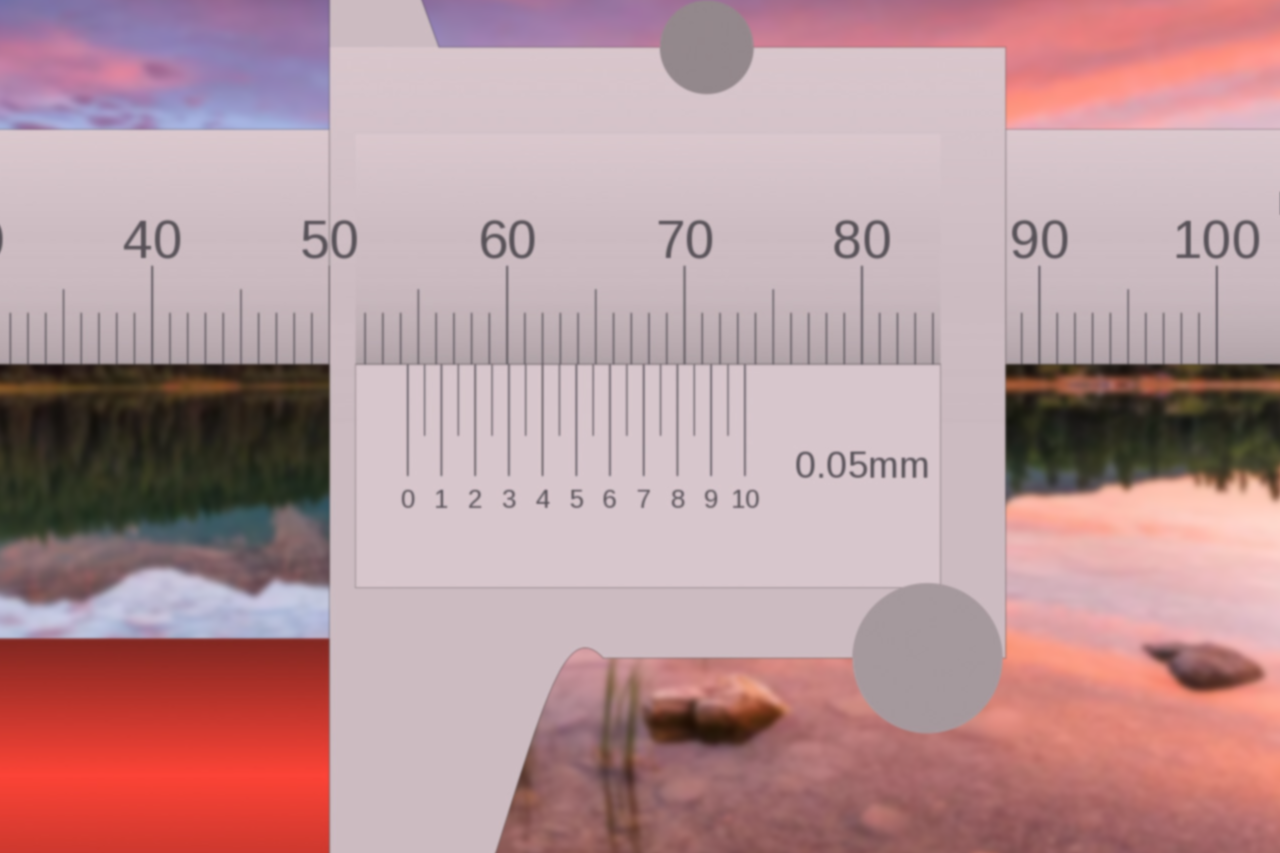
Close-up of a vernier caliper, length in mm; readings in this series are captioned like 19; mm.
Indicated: 54.4; mm
